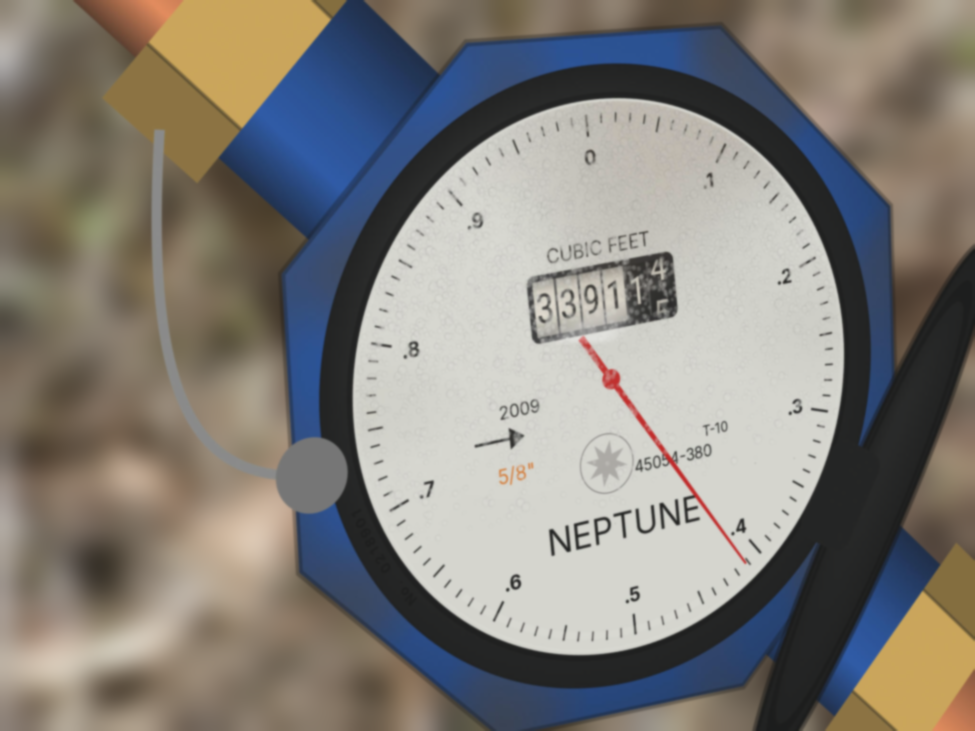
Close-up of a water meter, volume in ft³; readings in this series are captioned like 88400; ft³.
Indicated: 339114.41; ft³
